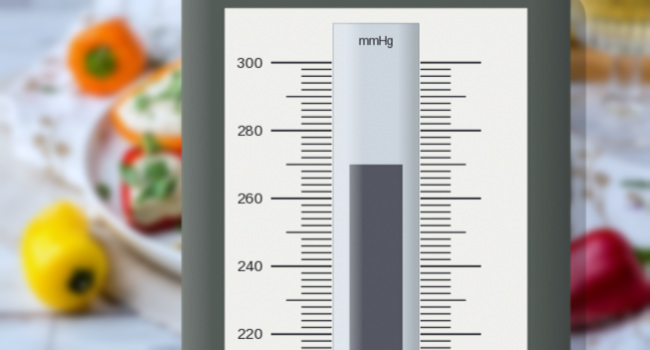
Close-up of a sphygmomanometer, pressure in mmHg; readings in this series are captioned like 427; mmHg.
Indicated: 270; mmHg
